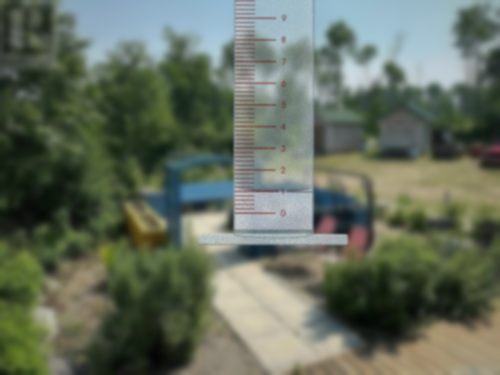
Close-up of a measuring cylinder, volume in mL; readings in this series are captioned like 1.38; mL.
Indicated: 1; mL
